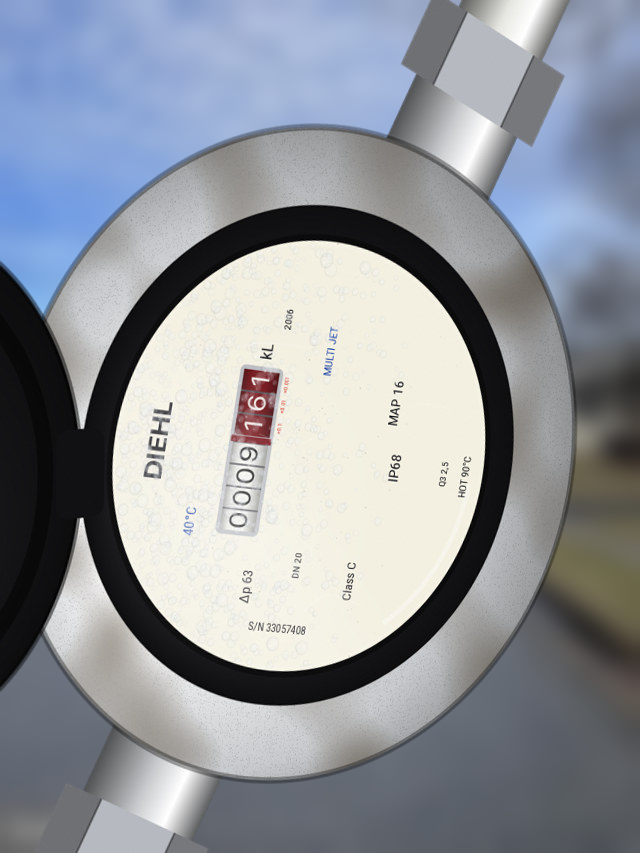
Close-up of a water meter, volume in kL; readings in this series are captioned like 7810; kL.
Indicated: 9.161; kL
